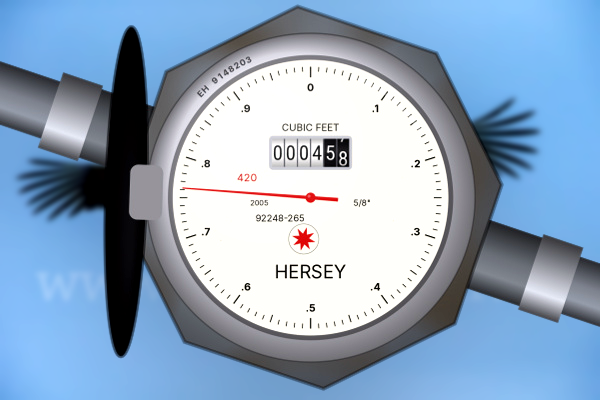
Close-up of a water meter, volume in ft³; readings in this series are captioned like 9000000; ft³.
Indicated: 457.76; ft³
